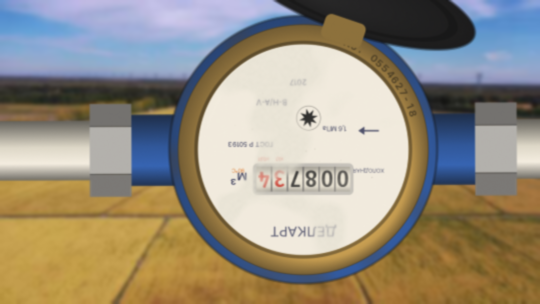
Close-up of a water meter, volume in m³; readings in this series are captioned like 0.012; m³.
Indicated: 87.34; m³
